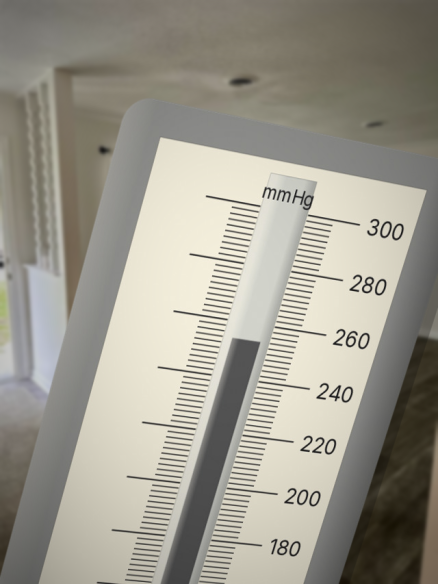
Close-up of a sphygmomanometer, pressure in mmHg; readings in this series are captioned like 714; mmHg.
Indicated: 254; mmHg
